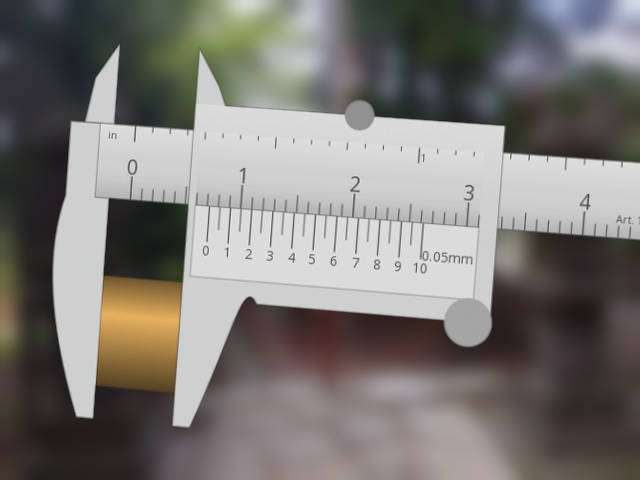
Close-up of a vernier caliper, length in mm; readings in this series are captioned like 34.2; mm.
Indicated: 7.2; mm
